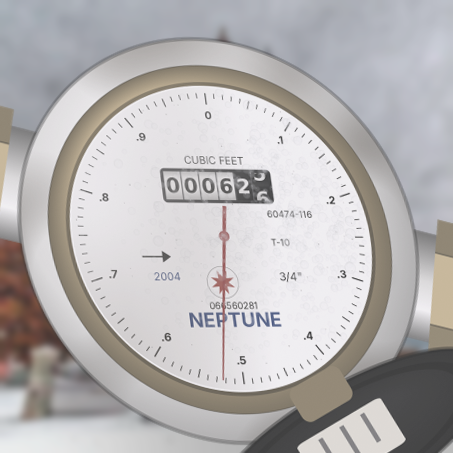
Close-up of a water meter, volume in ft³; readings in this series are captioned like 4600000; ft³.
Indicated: 625.52; ft³
